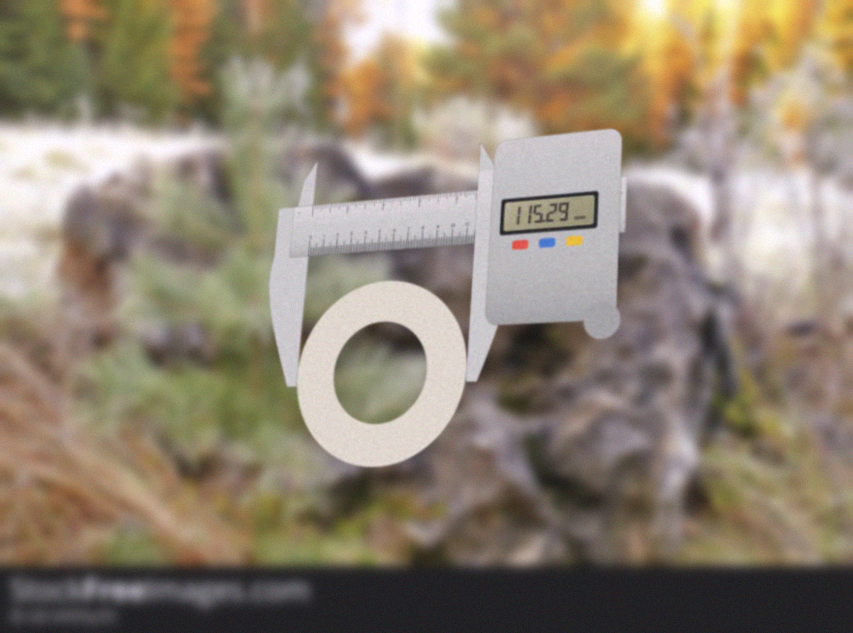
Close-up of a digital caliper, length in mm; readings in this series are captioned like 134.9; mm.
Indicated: 115.29; mm
